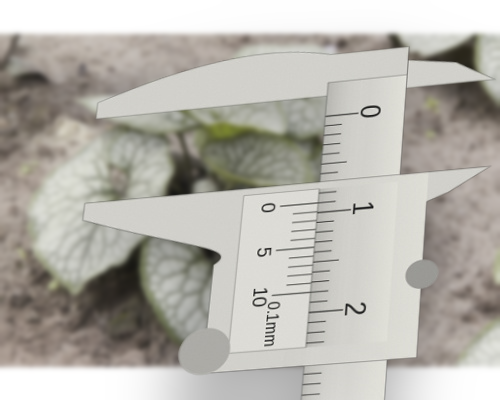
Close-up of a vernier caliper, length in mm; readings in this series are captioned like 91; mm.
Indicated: 9.0; mm
